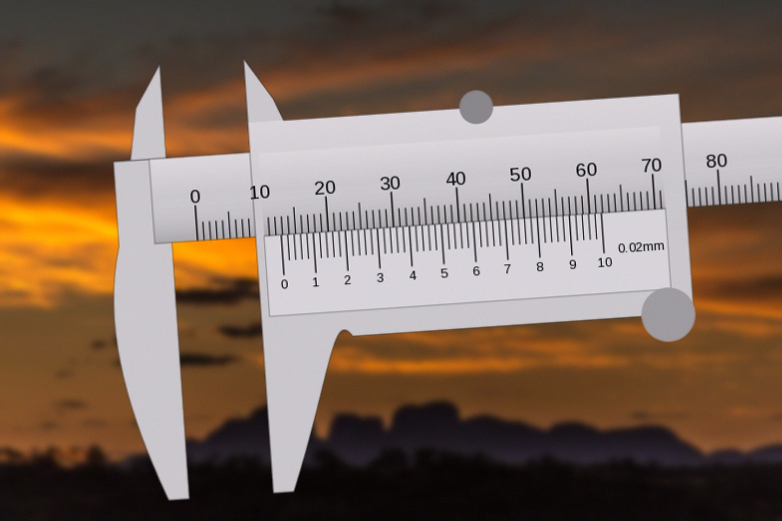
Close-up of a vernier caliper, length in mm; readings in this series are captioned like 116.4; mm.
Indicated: 12.8; mm
